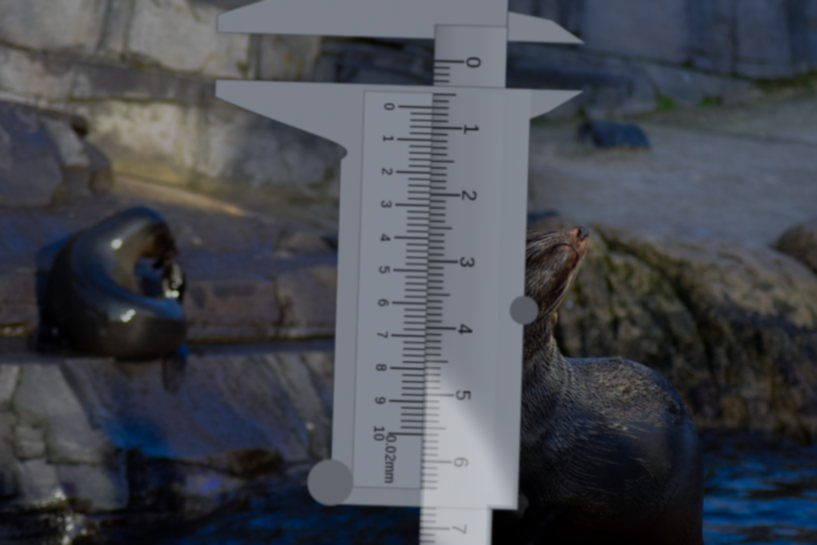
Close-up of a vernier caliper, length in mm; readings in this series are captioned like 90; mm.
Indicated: 7.0; mm
